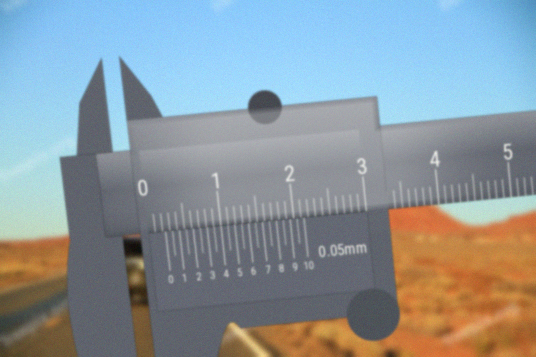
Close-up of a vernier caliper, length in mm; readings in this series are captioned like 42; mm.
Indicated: 2.4; mm
